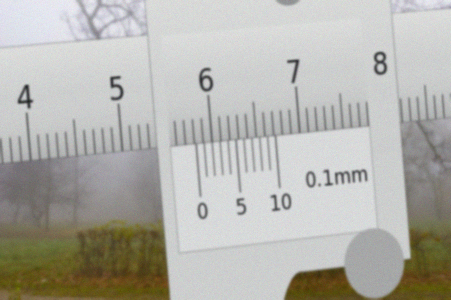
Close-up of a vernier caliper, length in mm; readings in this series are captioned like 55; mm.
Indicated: 58.2; mm
